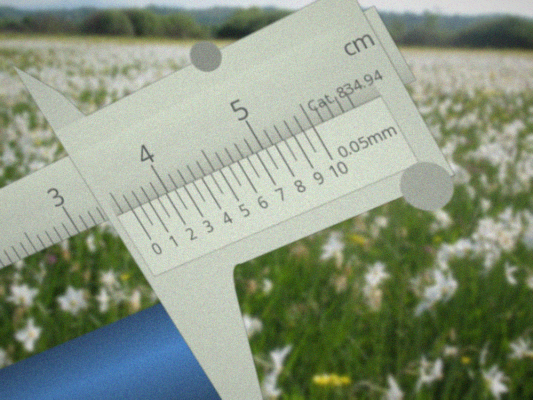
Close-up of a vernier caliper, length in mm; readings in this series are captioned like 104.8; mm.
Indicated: 36.0; mm
